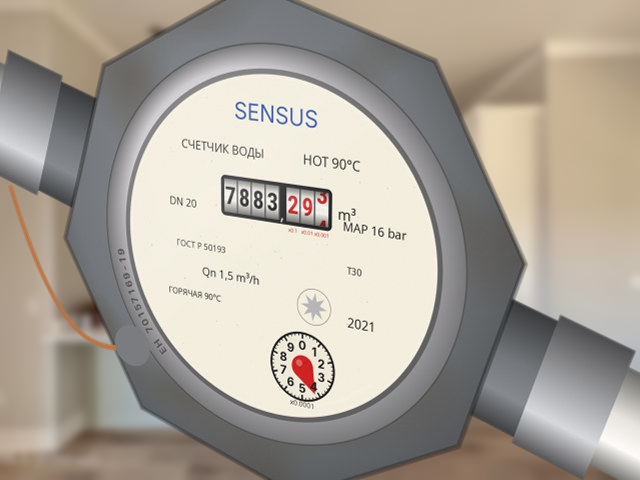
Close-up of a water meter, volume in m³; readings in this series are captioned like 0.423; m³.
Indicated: 7883.2934; m³
